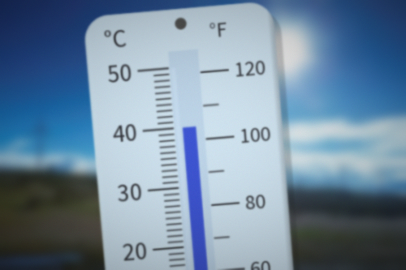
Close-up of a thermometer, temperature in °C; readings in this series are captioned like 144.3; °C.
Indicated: 40; °C
